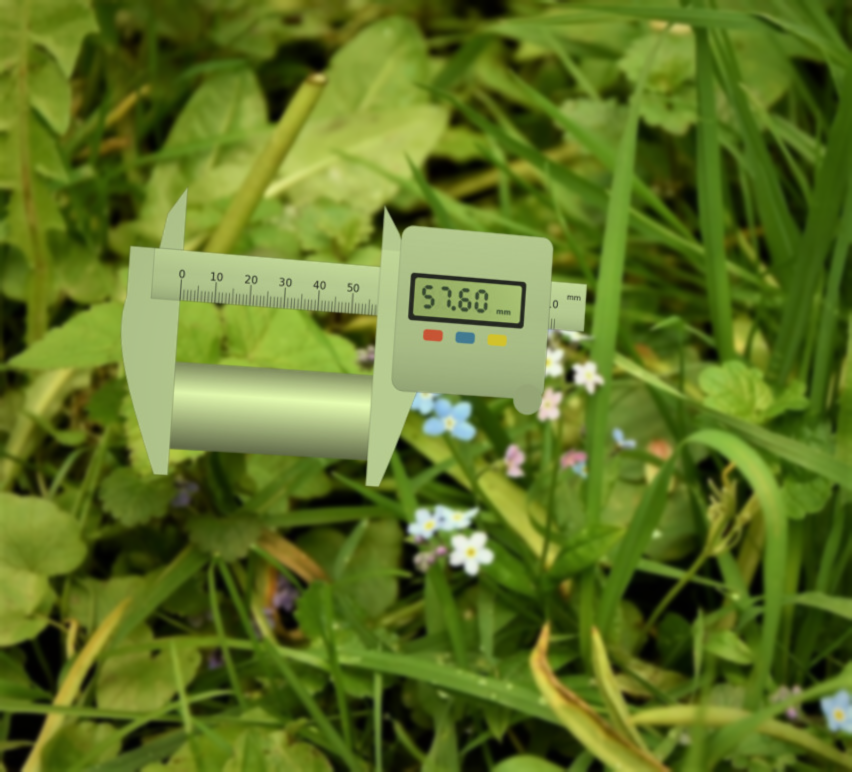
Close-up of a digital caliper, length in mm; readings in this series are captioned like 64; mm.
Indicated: 57.60; mm
